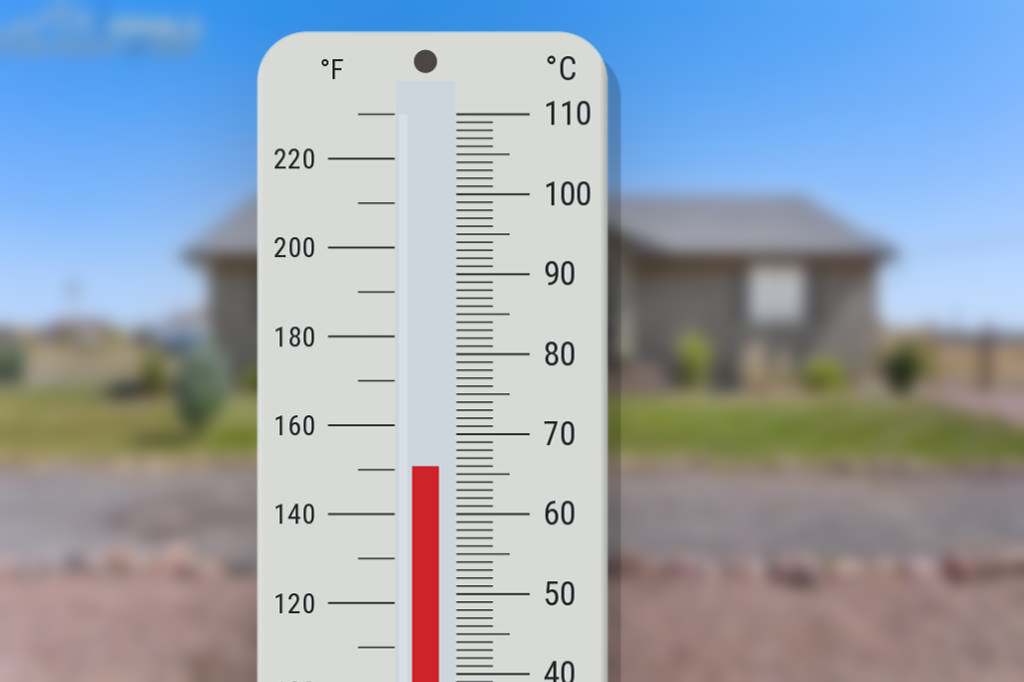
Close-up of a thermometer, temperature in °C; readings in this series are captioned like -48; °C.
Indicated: 66; °C
